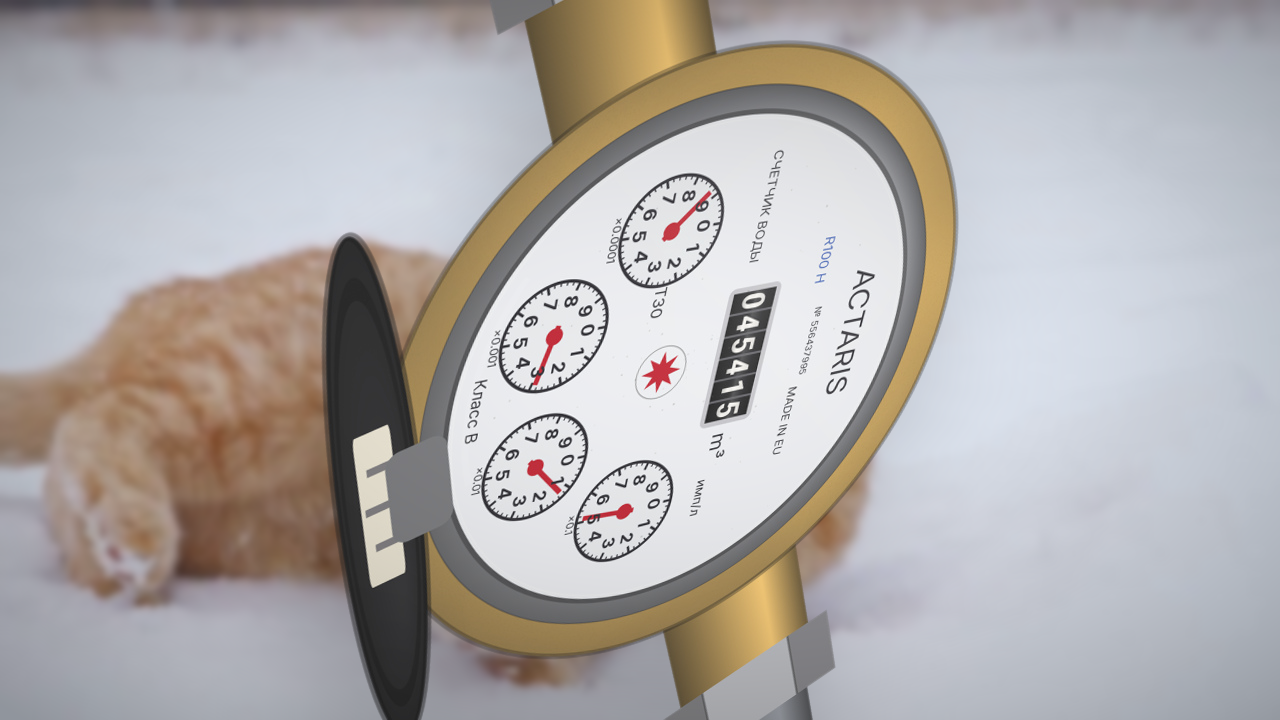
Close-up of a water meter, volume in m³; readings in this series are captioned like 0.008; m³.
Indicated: 45415.5128; m³
